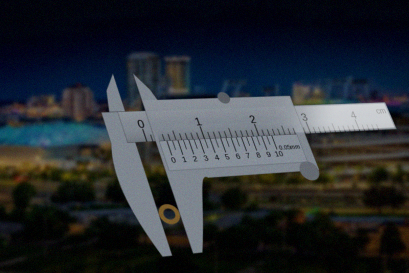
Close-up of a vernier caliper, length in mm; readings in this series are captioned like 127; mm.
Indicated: 3.4; mm
